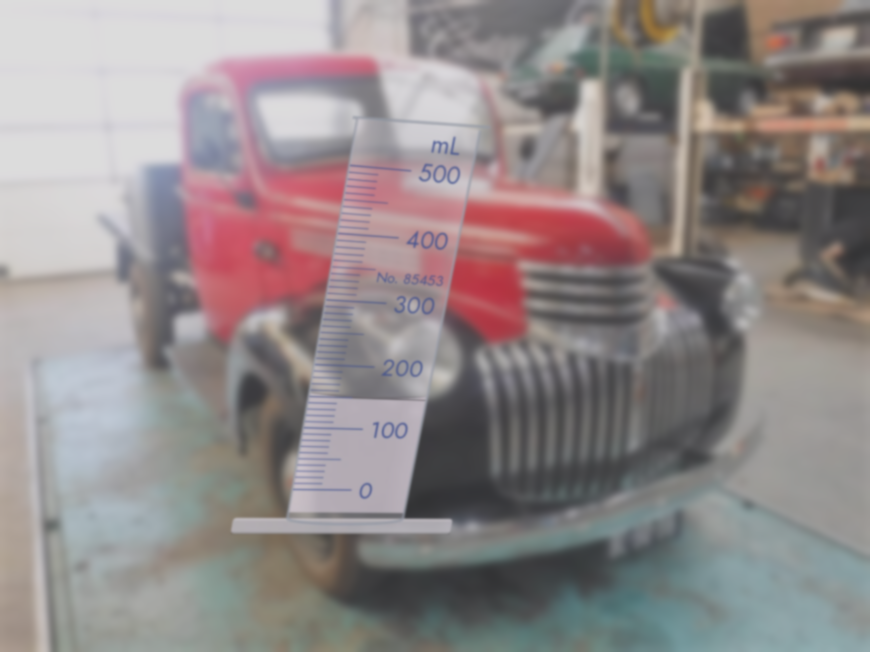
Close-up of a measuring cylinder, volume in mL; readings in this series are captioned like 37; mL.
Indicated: 150; mL
